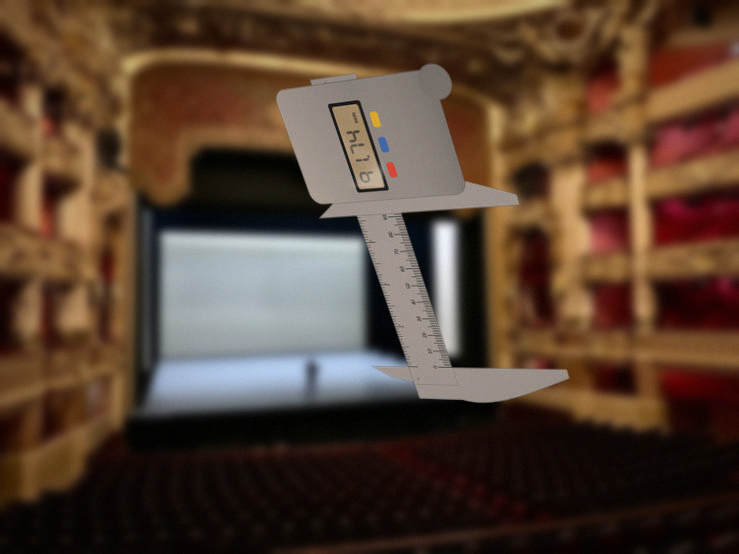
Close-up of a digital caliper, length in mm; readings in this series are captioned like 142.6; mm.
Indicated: 91.74; mm
